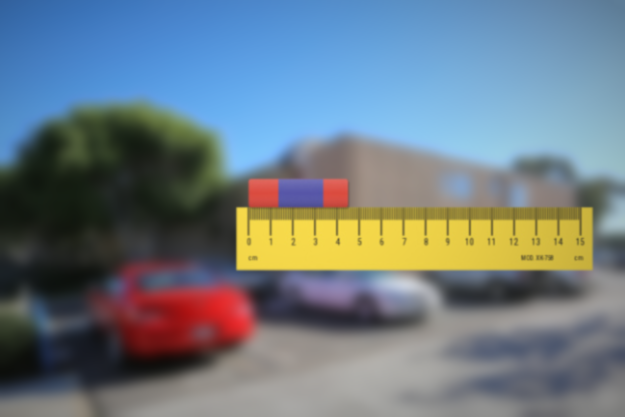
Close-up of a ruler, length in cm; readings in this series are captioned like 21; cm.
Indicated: 4.5; cm
